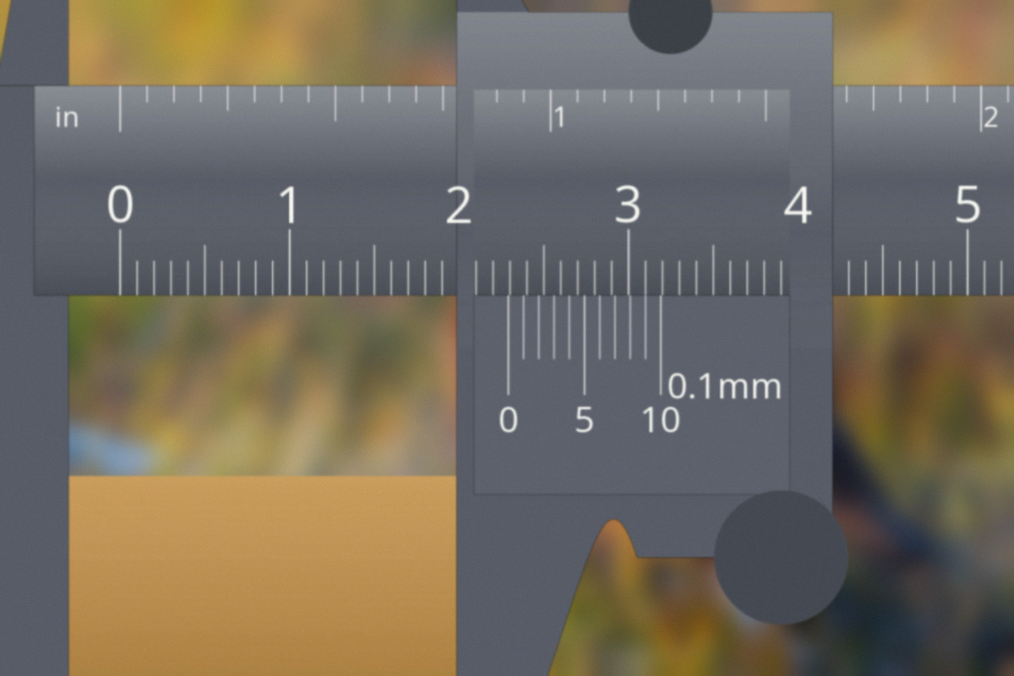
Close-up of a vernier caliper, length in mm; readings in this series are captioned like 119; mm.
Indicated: 22.9; mm
